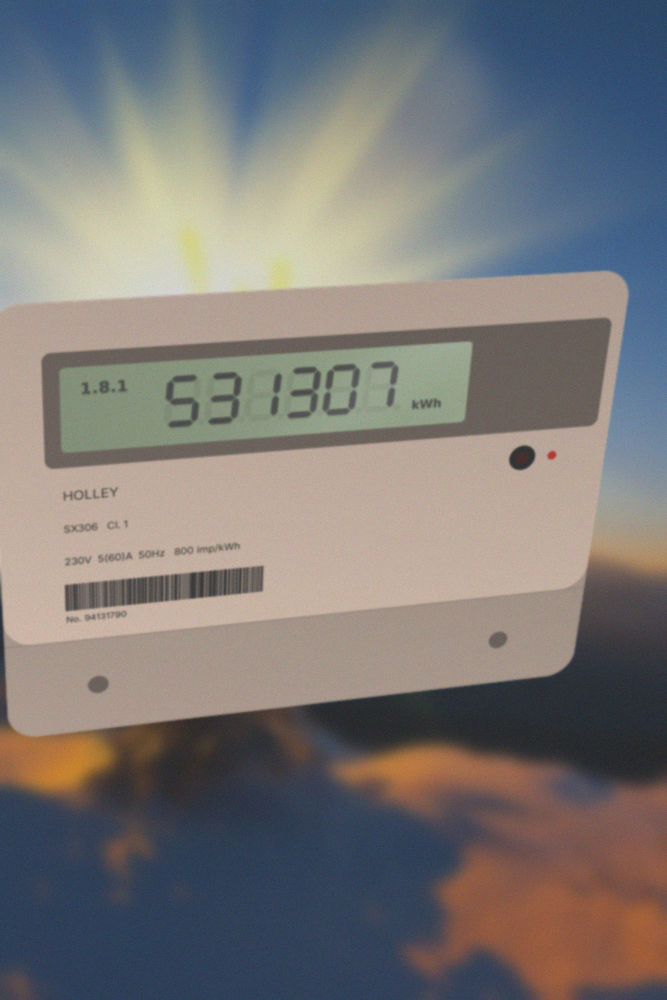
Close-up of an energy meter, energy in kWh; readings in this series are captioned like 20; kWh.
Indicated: 531307; kWh
